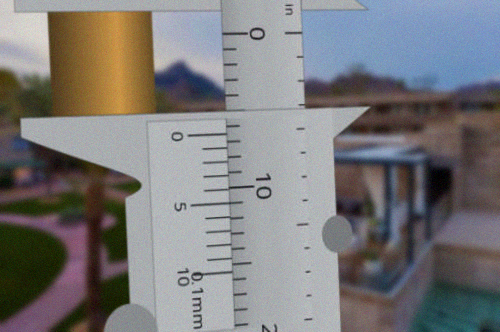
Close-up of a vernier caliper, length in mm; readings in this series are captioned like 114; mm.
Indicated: 6.5; mm
